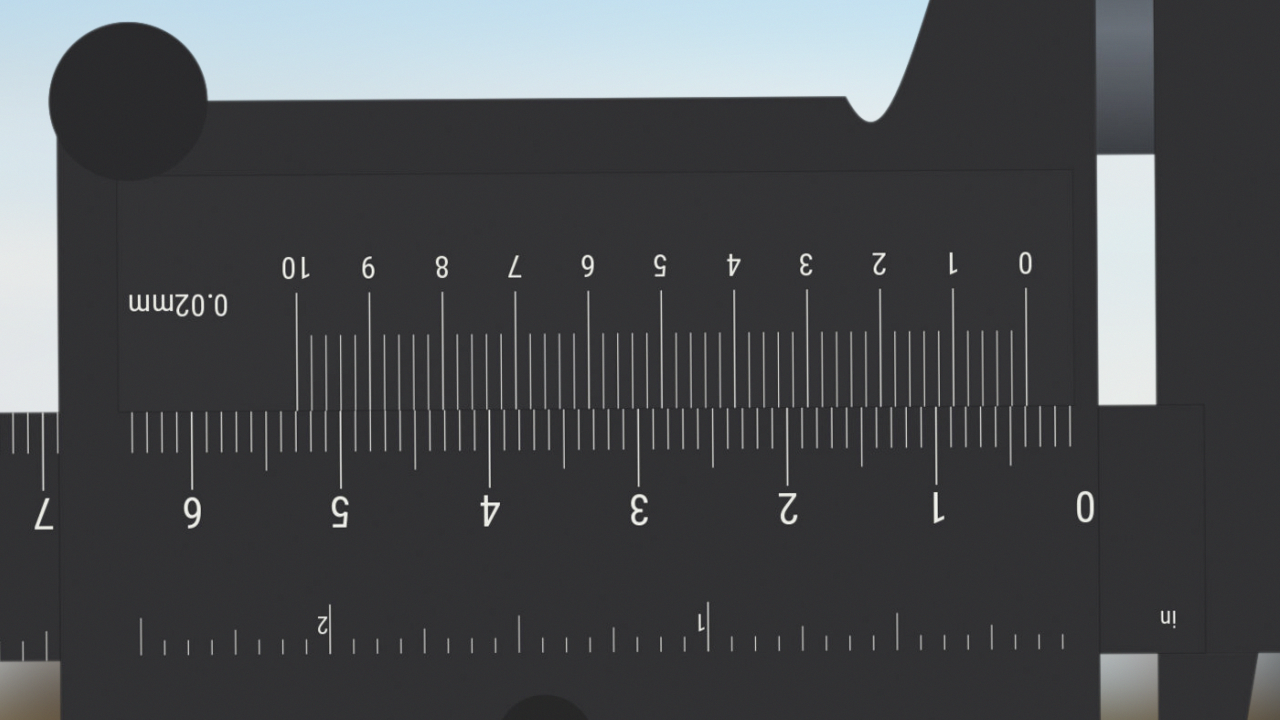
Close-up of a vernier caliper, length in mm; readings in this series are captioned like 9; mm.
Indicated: 3.9; mm
